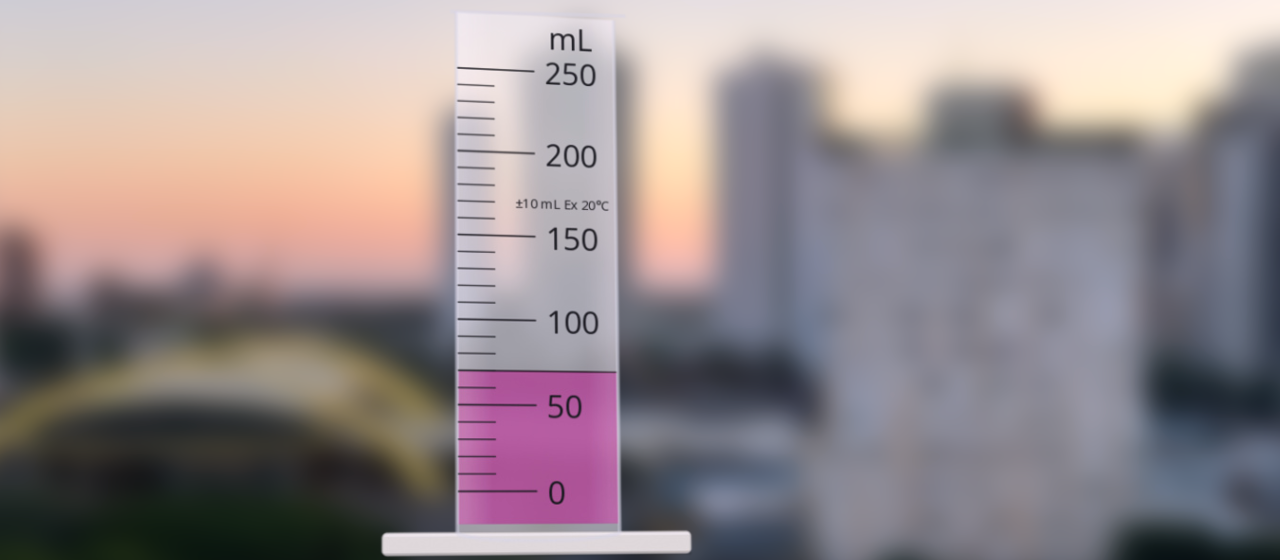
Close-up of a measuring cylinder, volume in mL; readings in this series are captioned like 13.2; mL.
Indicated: 70; mL
